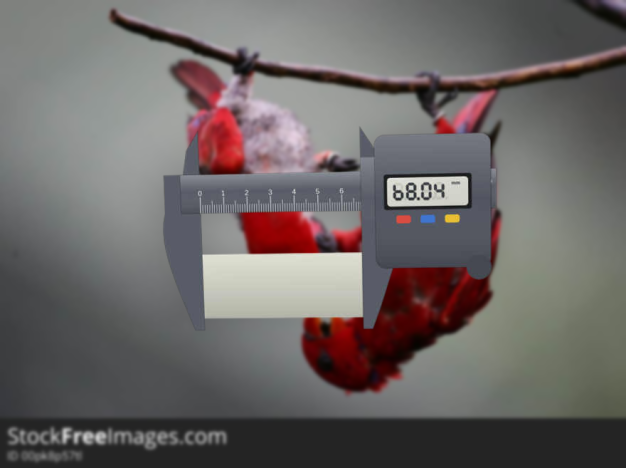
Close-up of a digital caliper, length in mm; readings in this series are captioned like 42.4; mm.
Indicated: 68.04; mm
